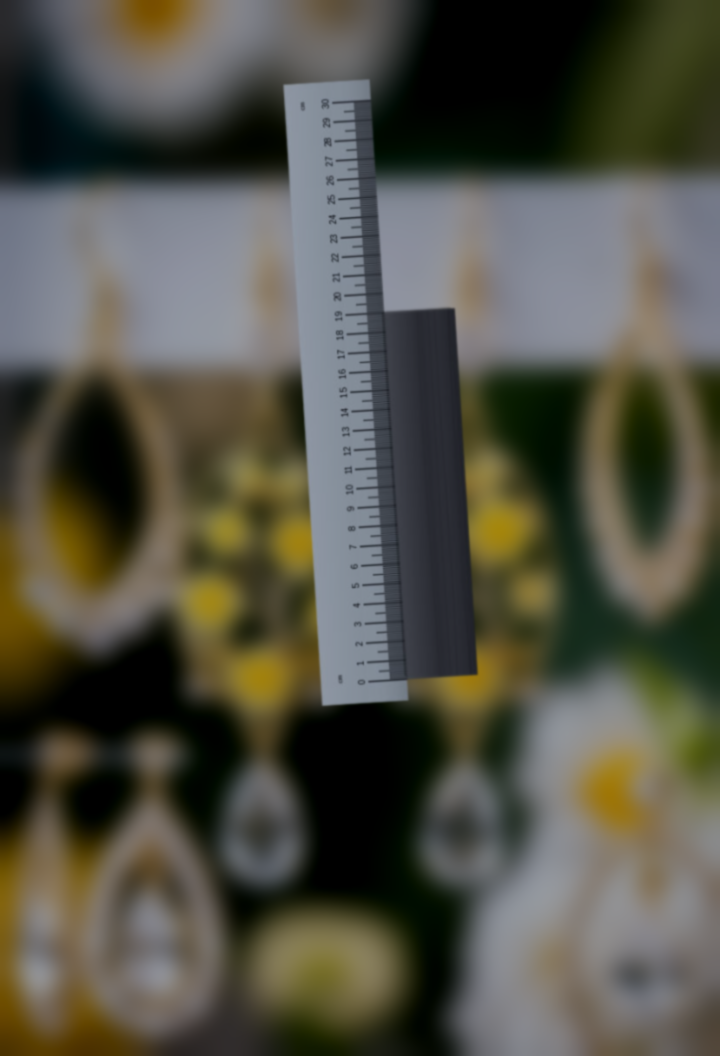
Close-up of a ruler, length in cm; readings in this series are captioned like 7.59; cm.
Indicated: 19; cm
